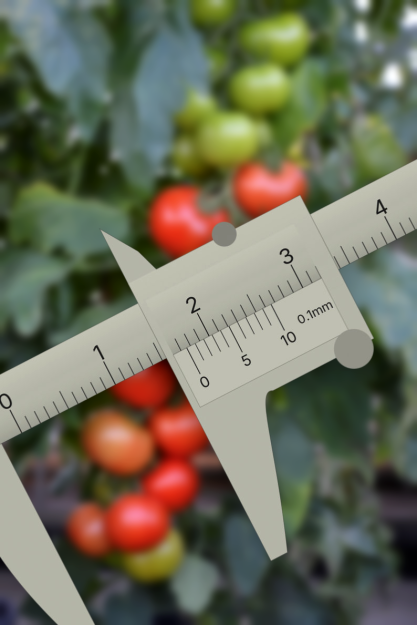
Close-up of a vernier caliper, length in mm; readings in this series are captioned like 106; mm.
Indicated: 17.6; mm
